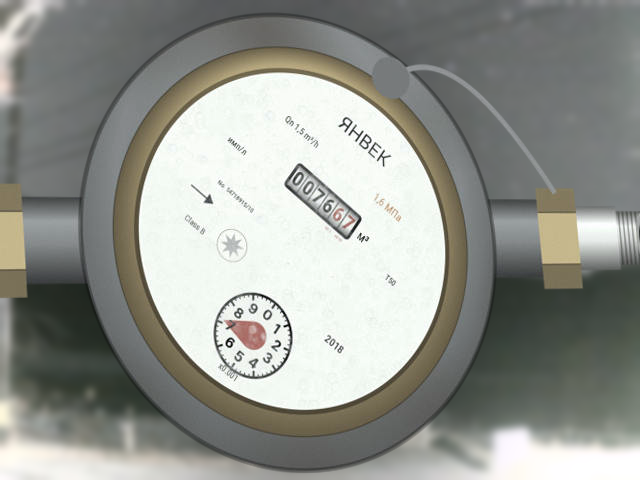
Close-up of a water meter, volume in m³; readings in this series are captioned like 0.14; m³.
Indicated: 76.677; m³
